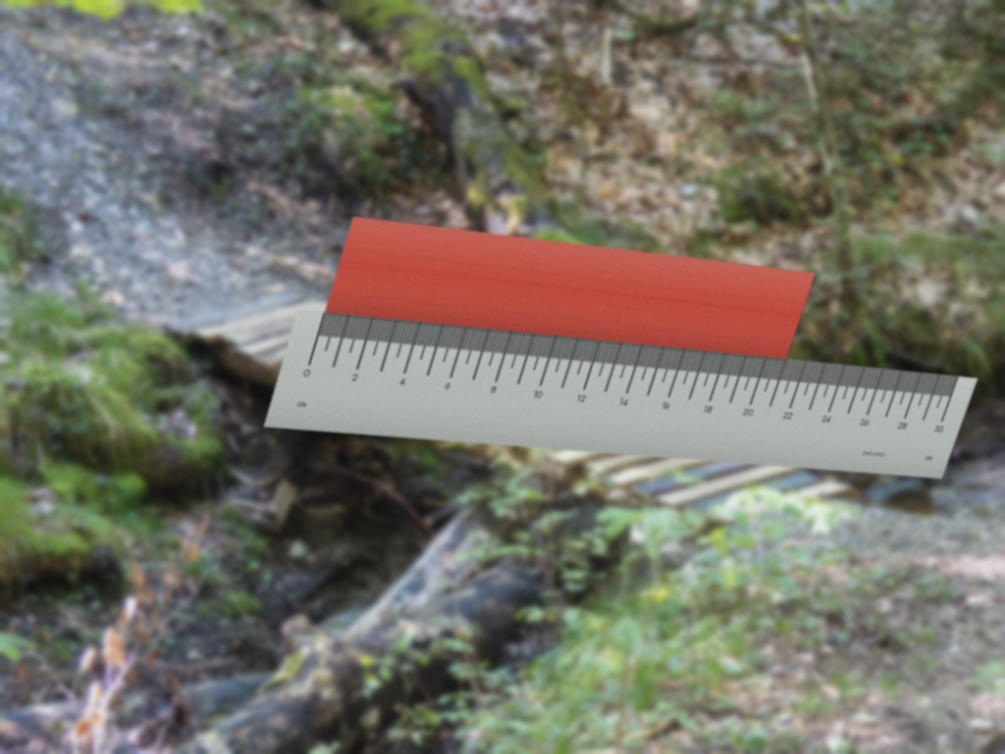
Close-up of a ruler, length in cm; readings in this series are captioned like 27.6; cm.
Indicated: 21; cm
